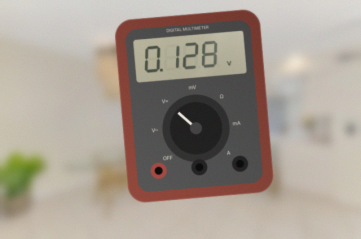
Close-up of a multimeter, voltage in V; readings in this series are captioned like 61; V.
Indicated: 0.128; V
